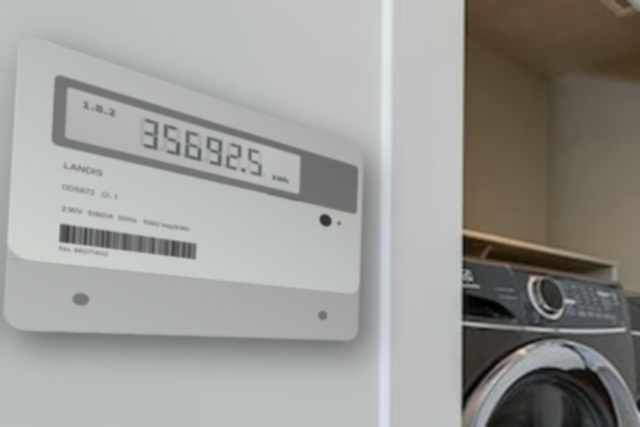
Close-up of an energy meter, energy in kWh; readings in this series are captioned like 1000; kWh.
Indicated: 35692.5; kWh
